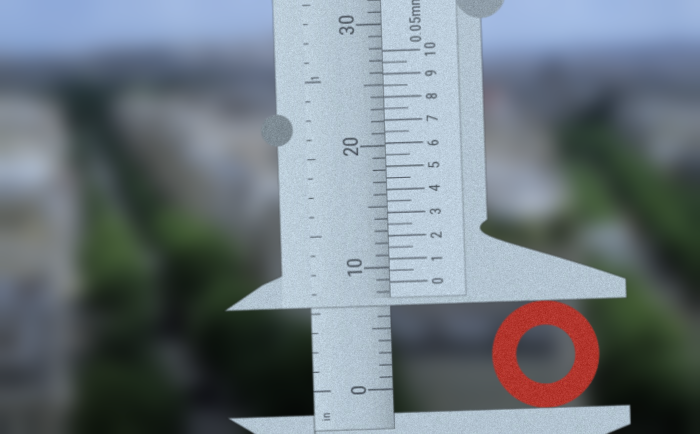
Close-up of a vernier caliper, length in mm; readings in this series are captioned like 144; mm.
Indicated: 8.8; mm
